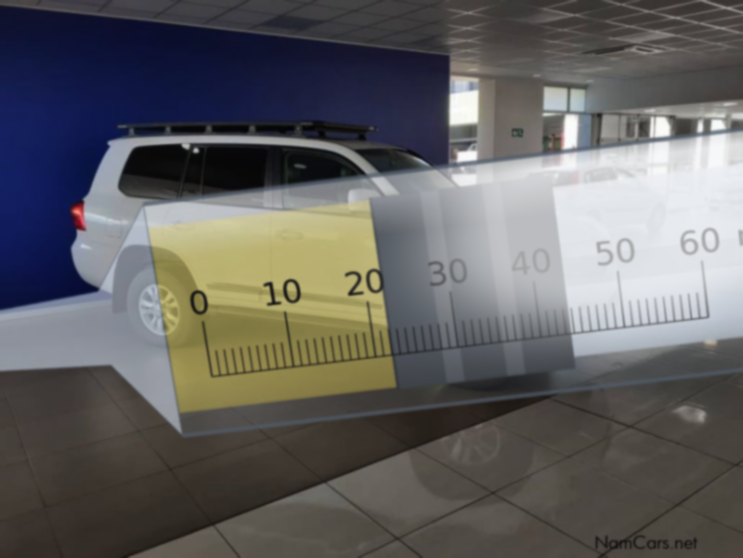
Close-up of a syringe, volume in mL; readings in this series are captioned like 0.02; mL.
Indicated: 22; mL
